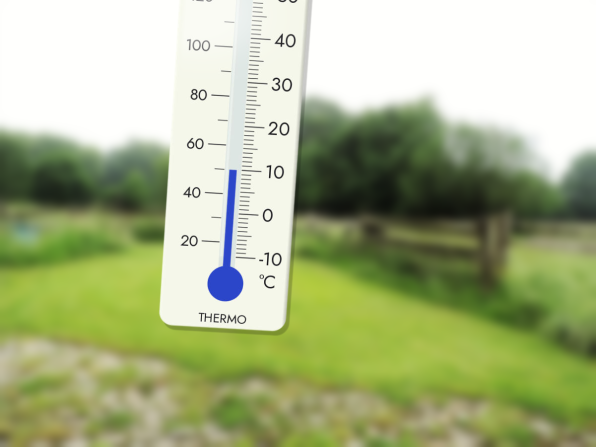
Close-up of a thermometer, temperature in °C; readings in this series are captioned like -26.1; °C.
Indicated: 10; °C
